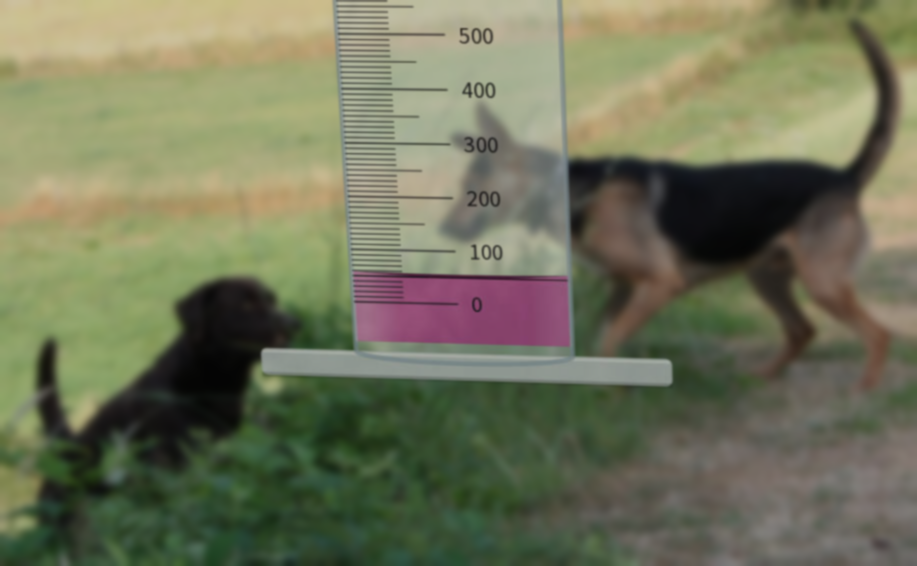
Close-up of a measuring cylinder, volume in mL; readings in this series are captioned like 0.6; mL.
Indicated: 50; mL
